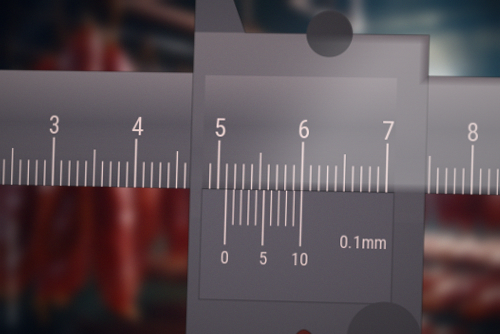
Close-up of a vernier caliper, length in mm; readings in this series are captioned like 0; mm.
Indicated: 51.0; mm
